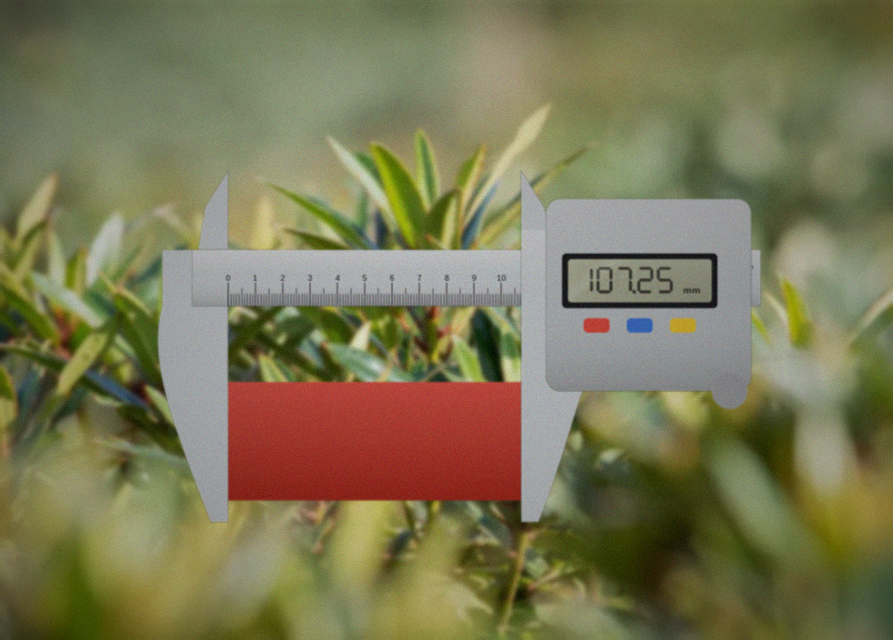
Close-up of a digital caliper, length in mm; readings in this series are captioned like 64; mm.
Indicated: 107.25; mm
